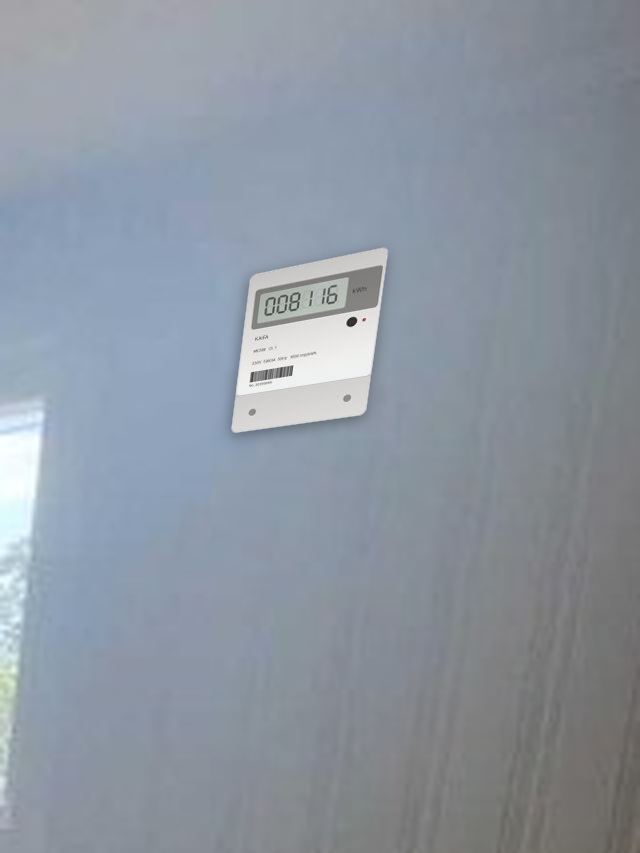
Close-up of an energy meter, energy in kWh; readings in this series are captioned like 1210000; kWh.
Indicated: 8116; kWh
